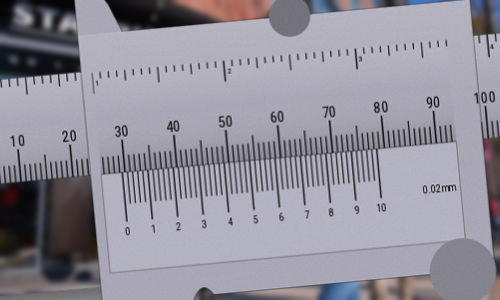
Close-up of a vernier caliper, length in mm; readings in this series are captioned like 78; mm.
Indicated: 29.5; mm
